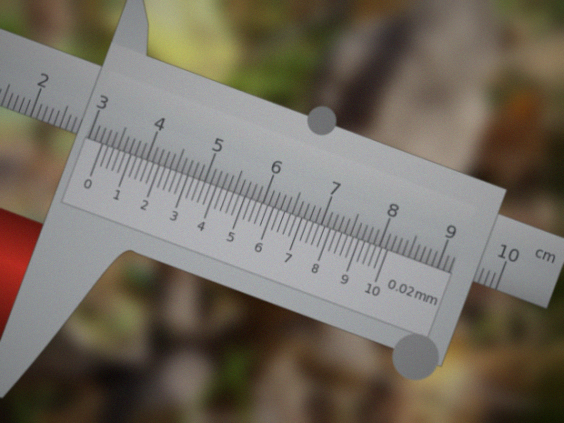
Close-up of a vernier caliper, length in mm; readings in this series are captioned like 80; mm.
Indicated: 32.4; mm
